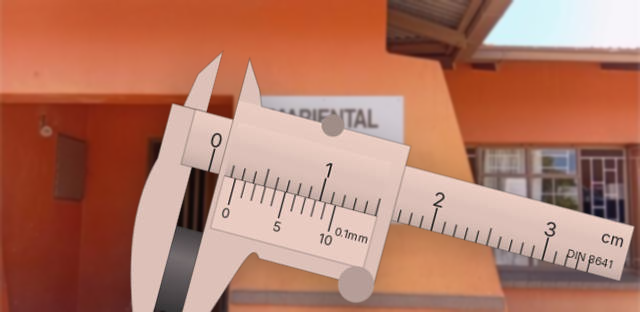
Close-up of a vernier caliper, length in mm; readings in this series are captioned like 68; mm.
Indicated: 2.4; mm
